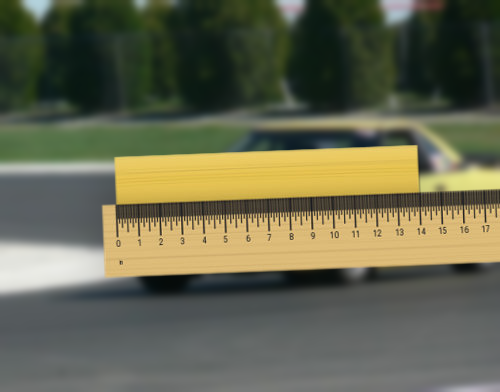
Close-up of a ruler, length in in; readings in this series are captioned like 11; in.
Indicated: 14; in
